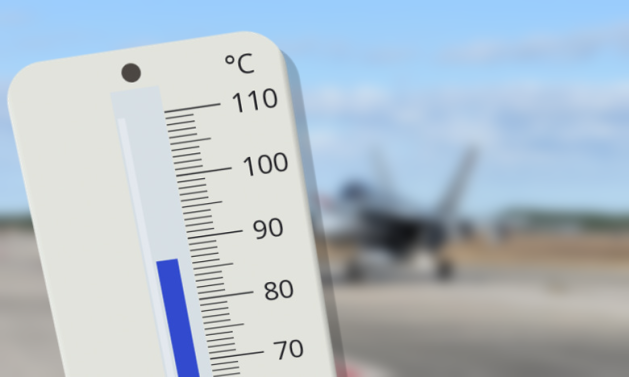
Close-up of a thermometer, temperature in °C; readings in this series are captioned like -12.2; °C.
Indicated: 87; °C
